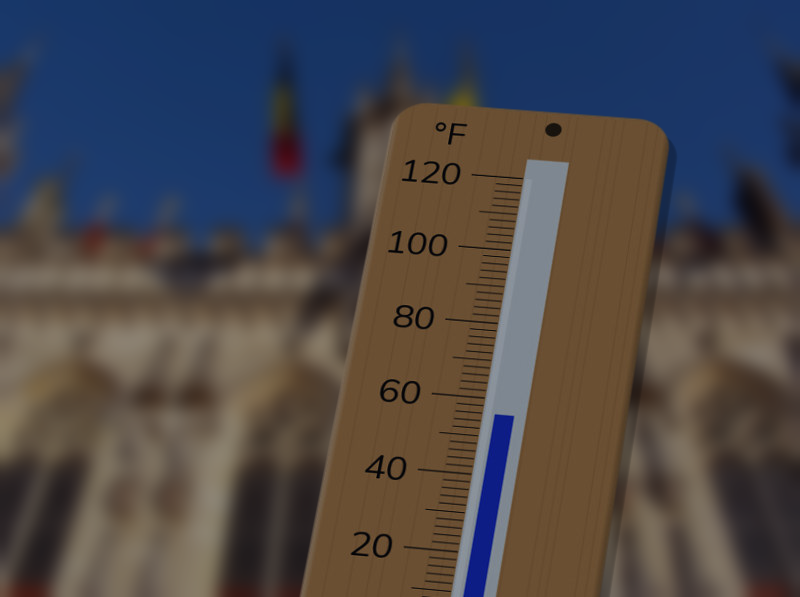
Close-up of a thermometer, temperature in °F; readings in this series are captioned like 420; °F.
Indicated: 56; °F
